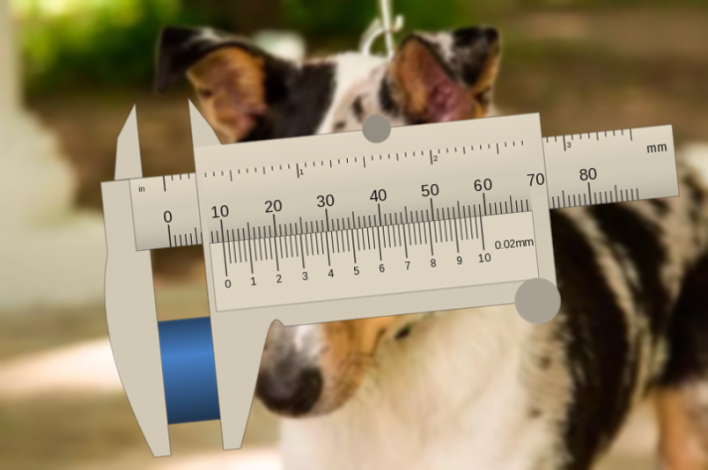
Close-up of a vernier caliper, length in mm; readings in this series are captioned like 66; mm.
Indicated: 10.0; mm
